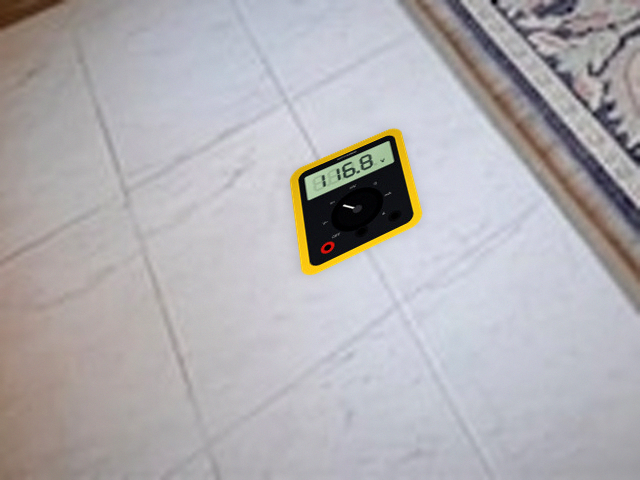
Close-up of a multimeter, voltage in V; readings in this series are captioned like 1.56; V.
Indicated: 116.8; V
